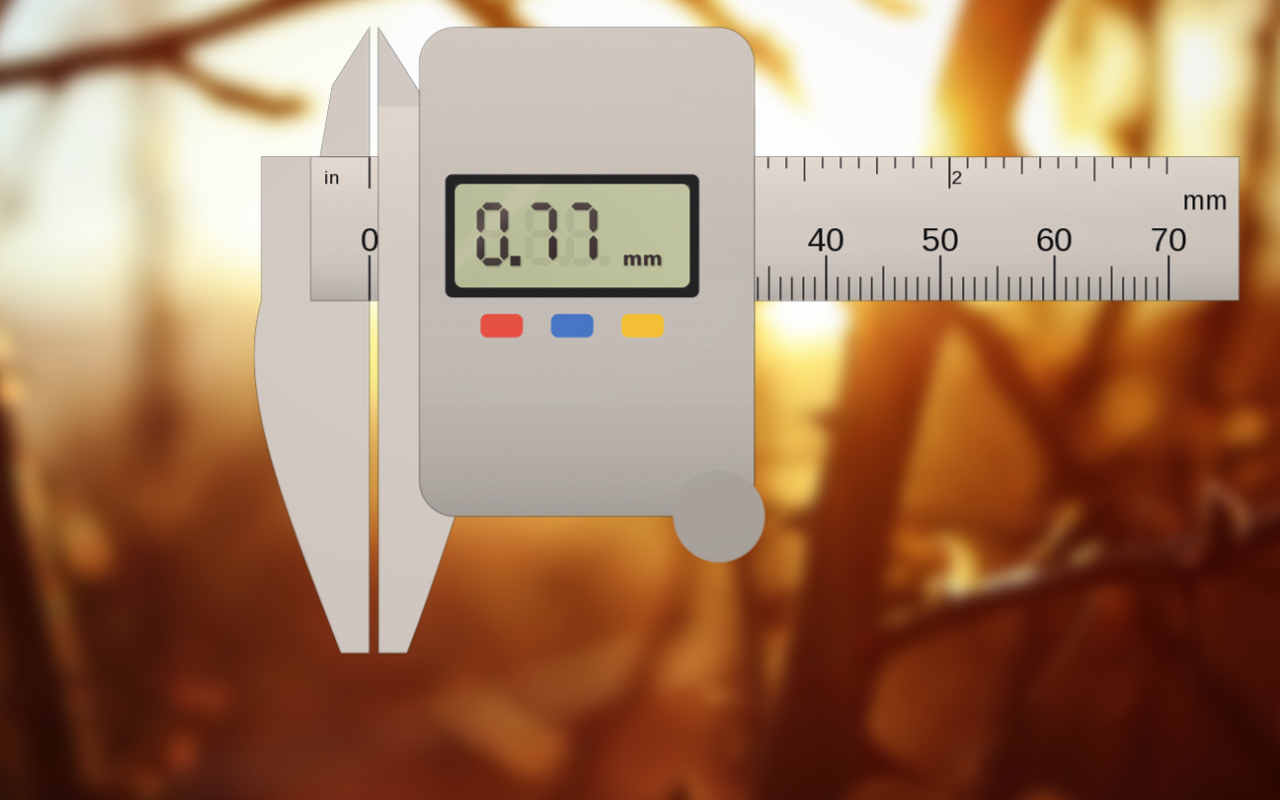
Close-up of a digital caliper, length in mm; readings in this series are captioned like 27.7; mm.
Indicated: 0.77; mm
